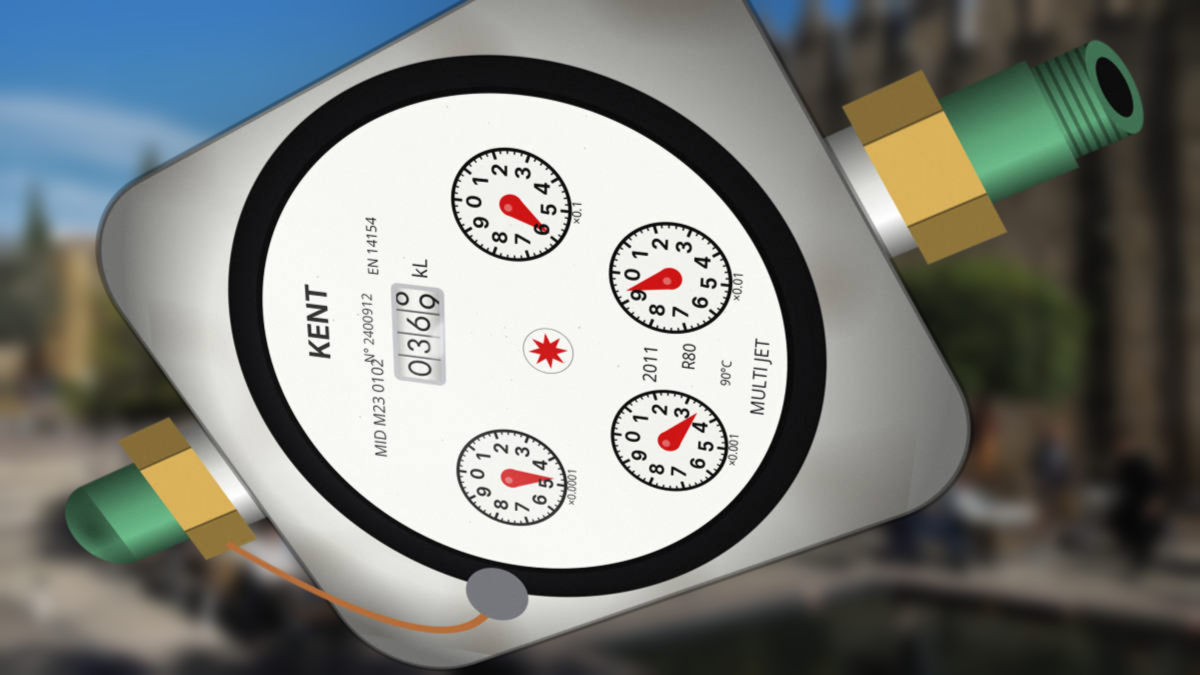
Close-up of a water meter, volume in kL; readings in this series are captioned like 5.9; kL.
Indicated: 368.5934; kL
